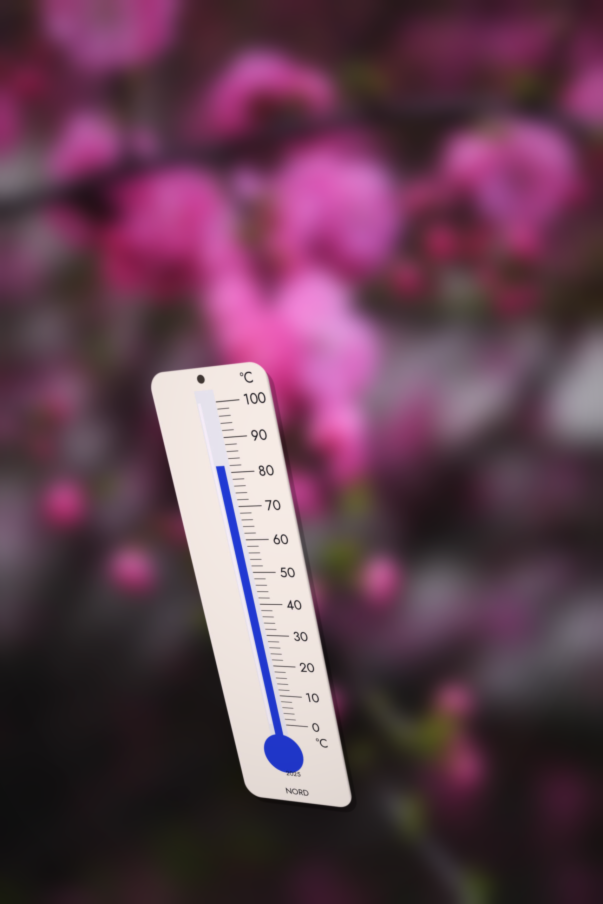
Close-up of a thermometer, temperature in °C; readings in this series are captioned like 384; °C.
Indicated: 82; °C
